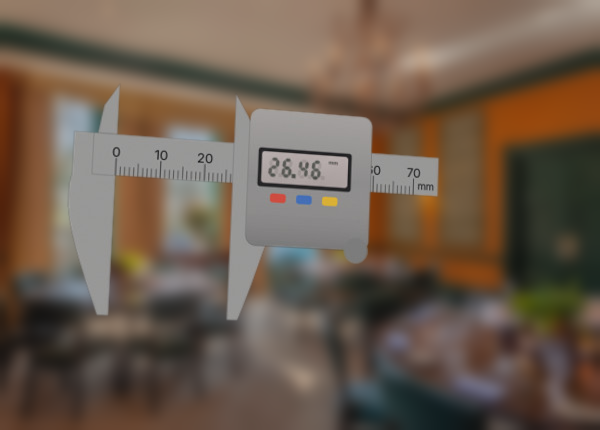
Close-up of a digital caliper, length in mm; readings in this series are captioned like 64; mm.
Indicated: 26.46; mm
